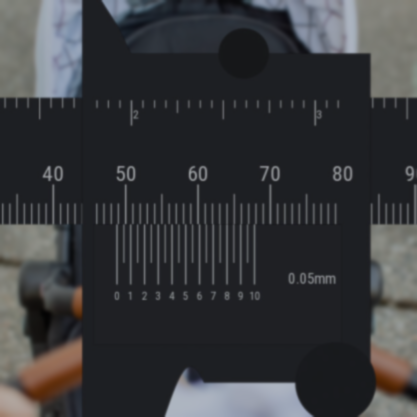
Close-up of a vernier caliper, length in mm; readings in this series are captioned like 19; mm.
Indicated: 48.8; mm
